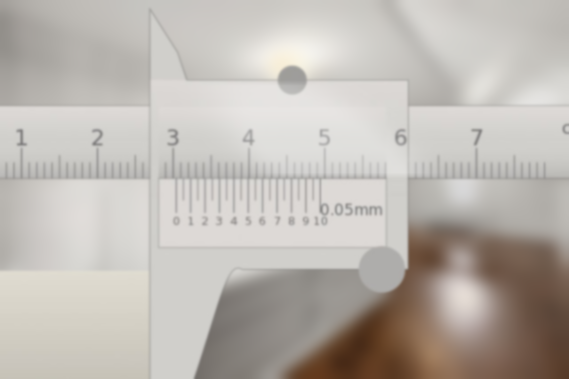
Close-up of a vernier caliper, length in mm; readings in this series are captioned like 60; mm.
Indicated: 30.4; mm
